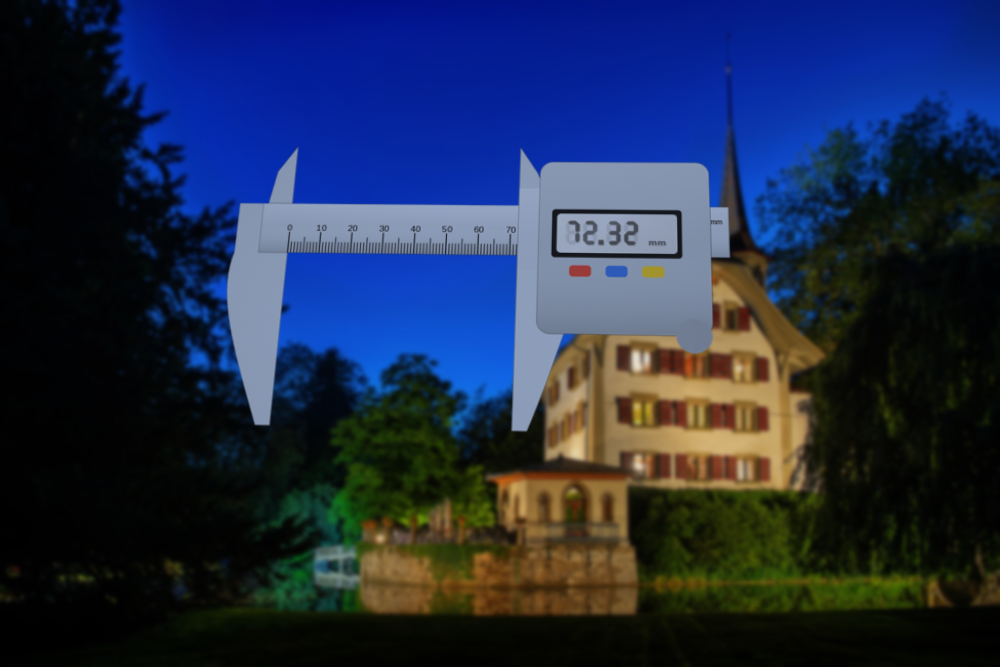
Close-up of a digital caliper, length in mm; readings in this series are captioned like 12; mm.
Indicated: 72.32; mm
